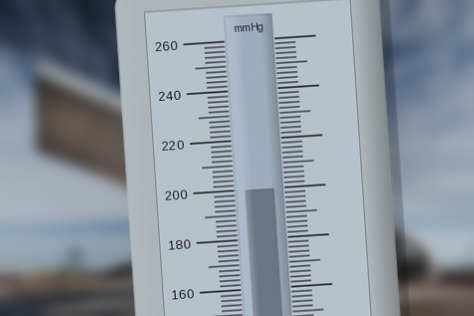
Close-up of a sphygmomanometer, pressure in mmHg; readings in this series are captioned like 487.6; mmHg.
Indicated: 200; mmHg
